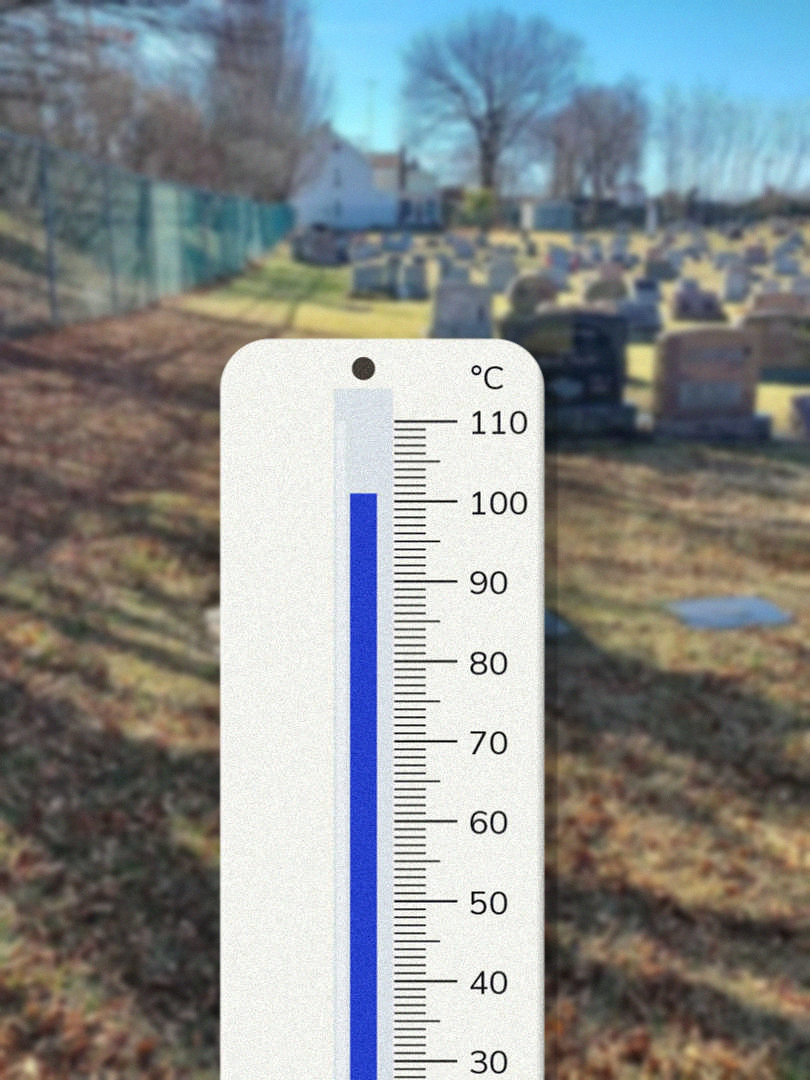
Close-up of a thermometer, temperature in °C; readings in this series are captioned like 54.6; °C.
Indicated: 101; °C
